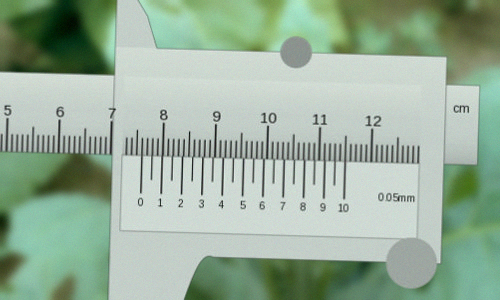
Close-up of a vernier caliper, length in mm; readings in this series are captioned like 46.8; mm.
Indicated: 76.0; mm
